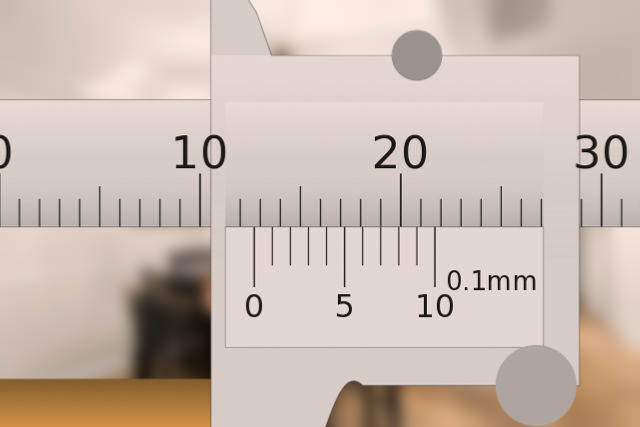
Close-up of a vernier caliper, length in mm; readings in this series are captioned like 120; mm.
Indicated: 12.7; mm
